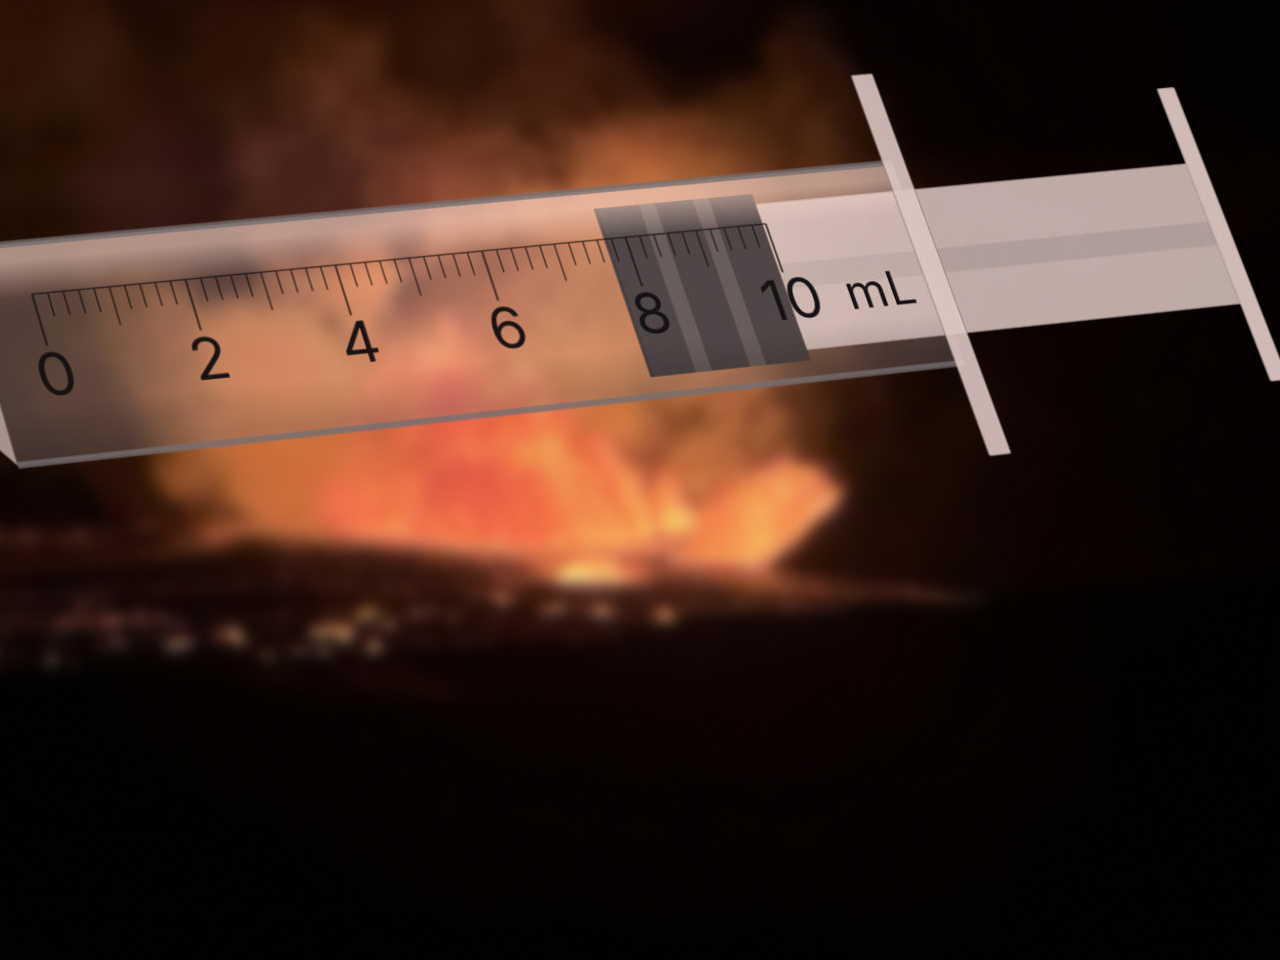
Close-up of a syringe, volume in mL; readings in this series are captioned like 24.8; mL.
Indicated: 7.7; mL
